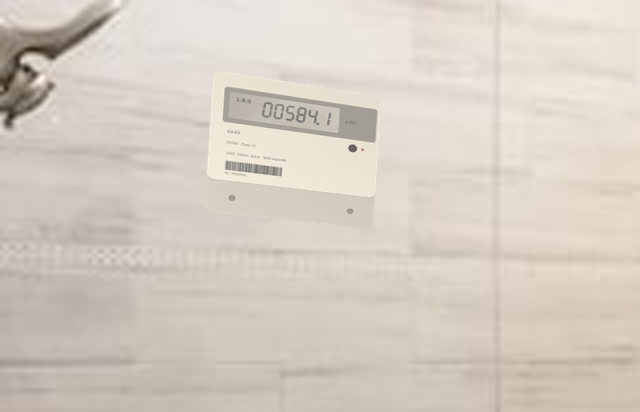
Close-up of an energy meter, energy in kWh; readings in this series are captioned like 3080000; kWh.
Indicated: 584.1; kWh
